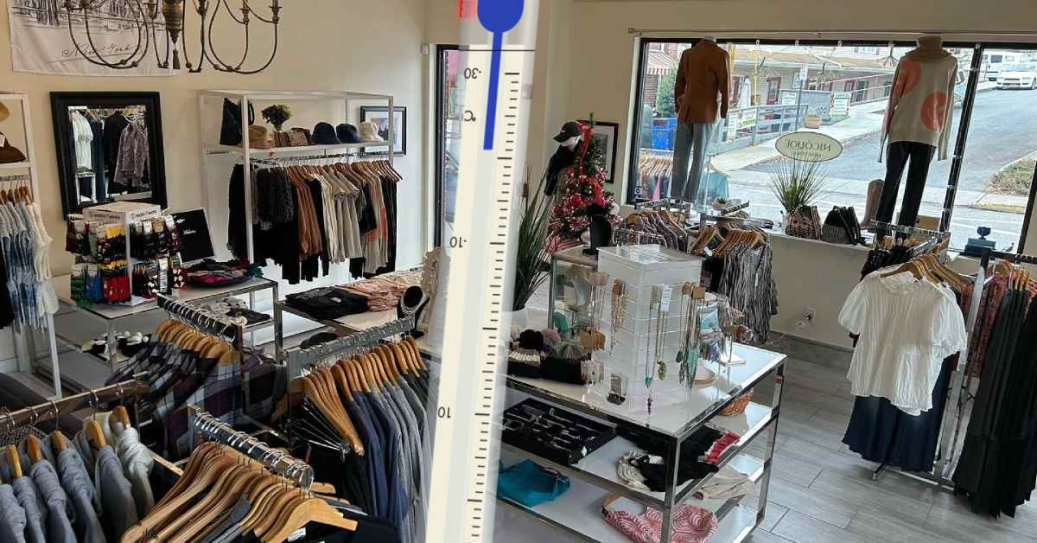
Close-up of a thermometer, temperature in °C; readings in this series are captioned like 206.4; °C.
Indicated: -21; °C
